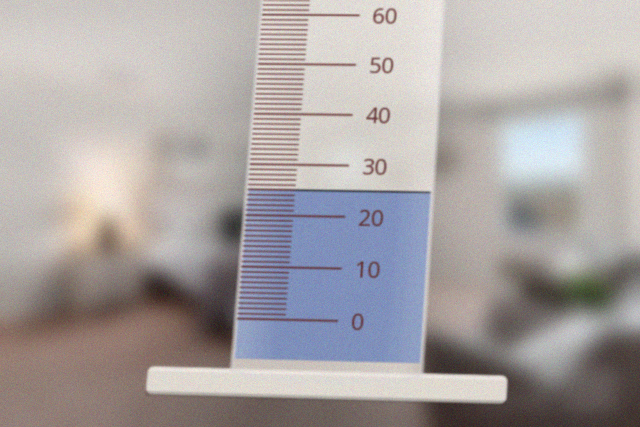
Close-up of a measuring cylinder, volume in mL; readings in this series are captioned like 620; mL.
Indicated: 25; mL
